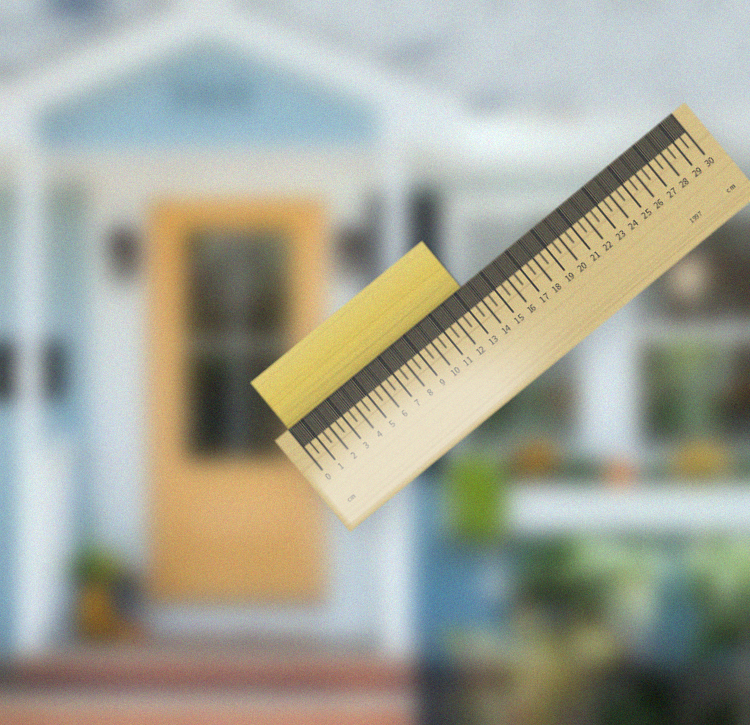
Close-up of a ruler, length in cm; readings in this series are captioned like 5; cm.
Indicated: 13.5; cm
